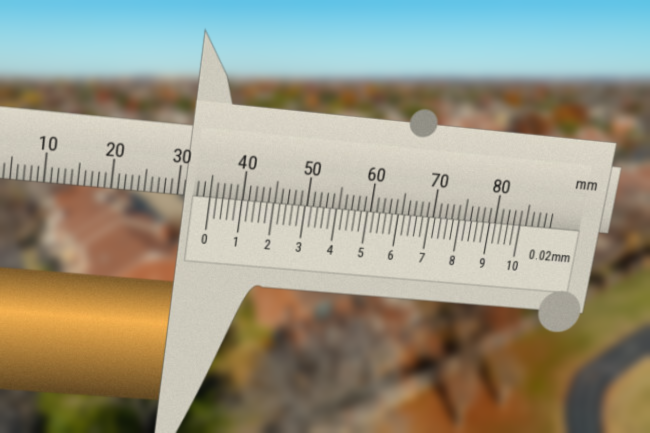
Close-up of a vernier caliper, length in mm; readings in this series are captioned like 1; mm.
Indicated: 35.0; mm
